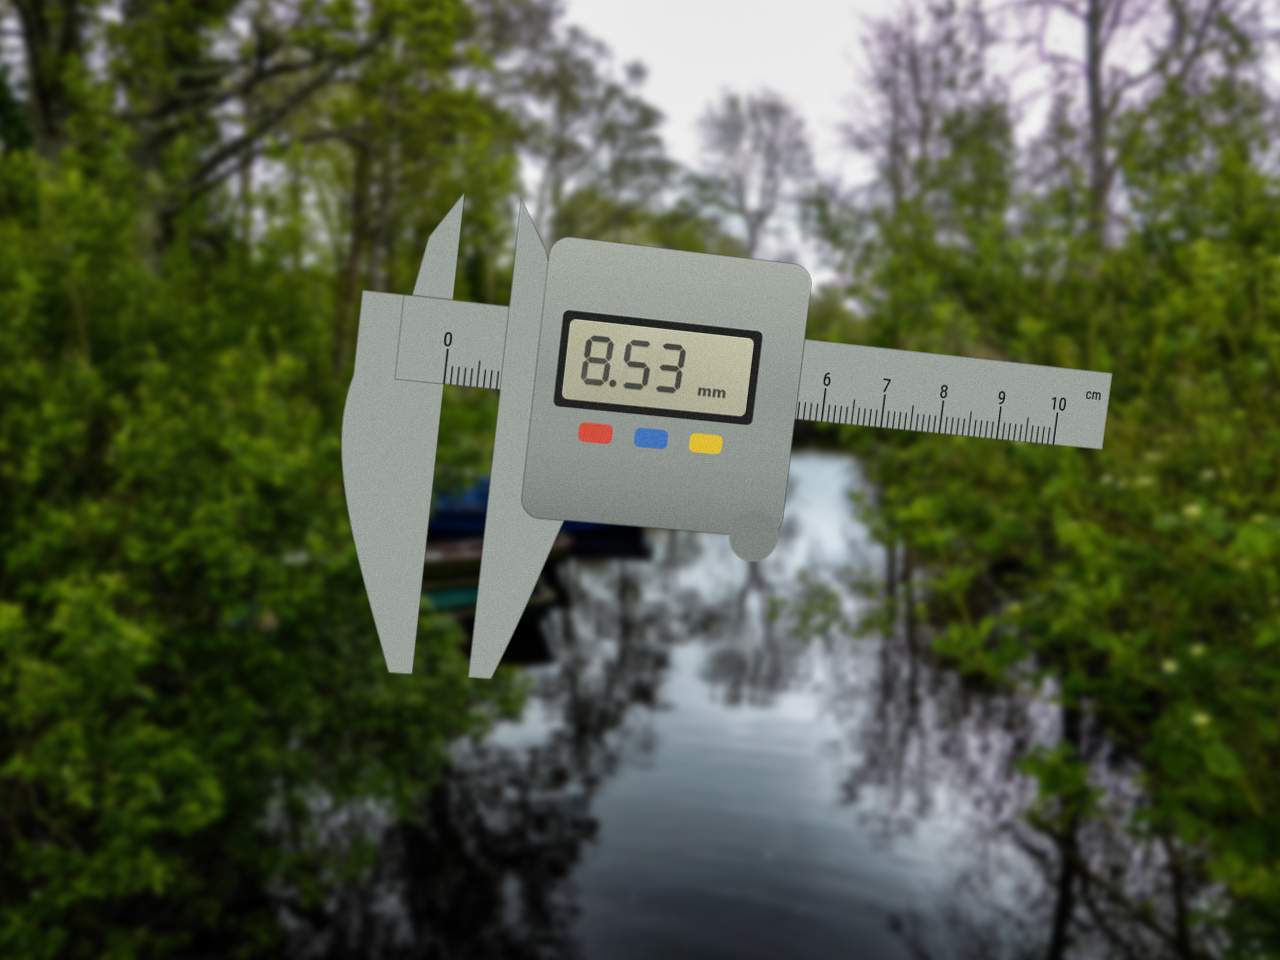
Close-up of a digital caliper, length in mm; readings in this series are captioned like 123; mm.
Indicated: 8.53; mm
